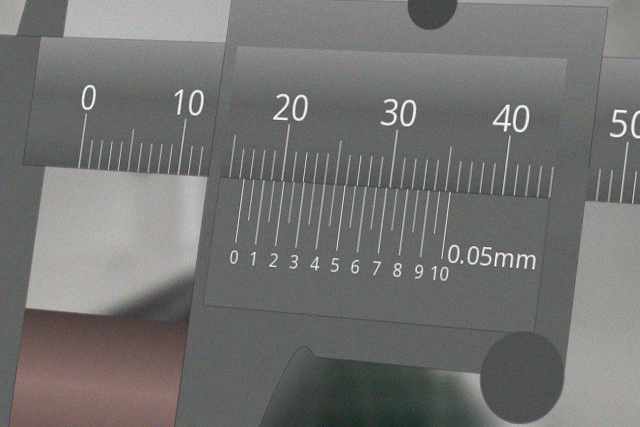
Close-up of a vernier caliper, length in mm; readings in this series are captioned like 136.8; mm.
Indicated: 16.4; mm
